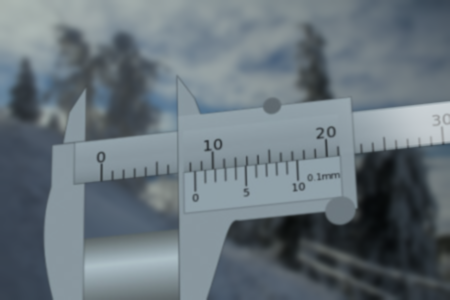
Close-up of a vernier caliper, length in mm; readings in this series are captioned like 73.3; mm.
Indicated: 8.4; mm
